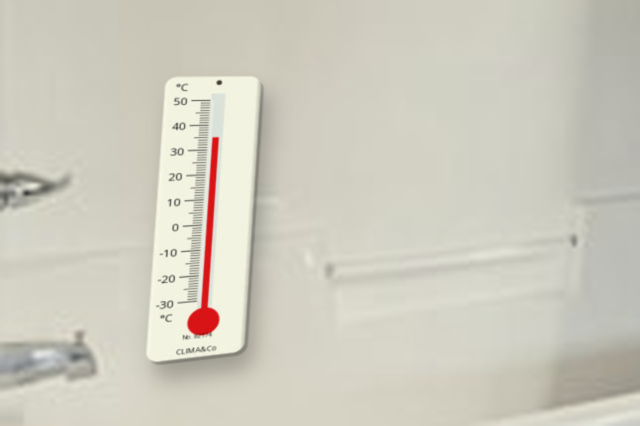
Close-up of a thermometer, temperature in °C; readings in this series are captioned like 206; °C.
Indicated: 35; °C
